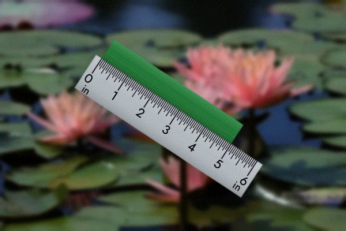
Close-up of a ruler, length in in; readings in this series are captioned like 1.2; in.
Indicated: 5; in
